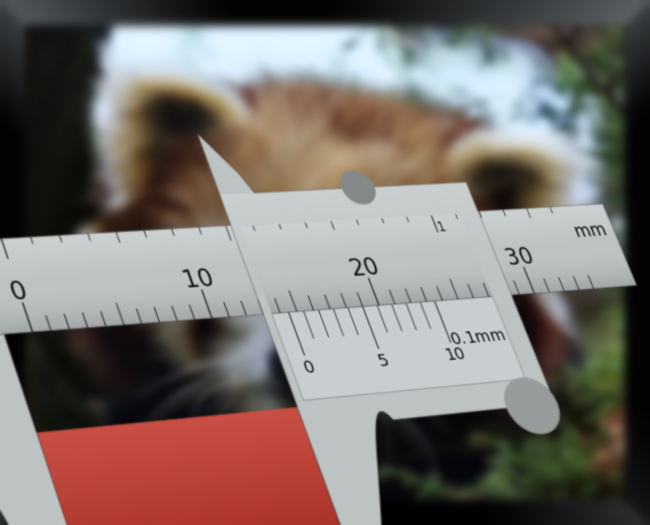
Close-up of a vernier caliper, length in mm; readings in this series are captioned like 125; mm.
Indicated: 14.5; mm
